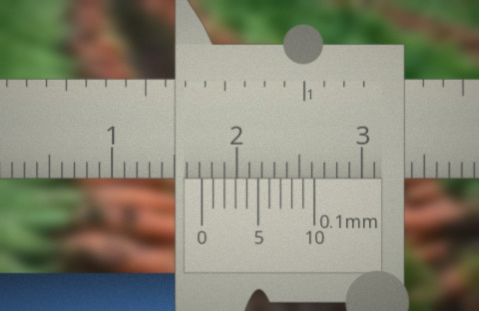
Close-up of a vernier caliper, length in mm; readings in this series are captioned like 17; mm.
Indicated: 17.2; mm
